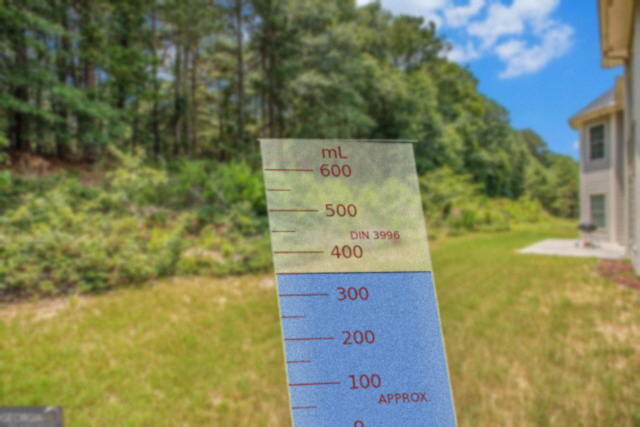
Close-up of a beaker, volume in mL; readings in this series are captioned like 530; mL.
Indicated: 350; mL
